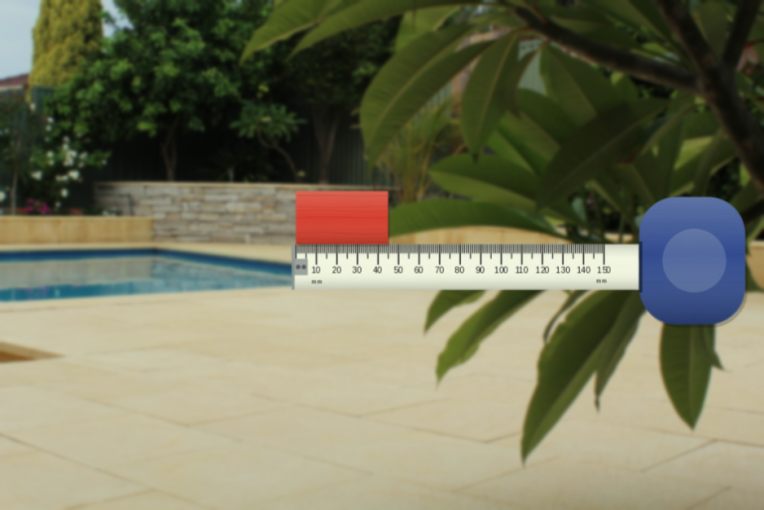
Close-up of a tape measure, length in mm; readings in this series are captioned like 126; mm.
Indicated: 45; mm
